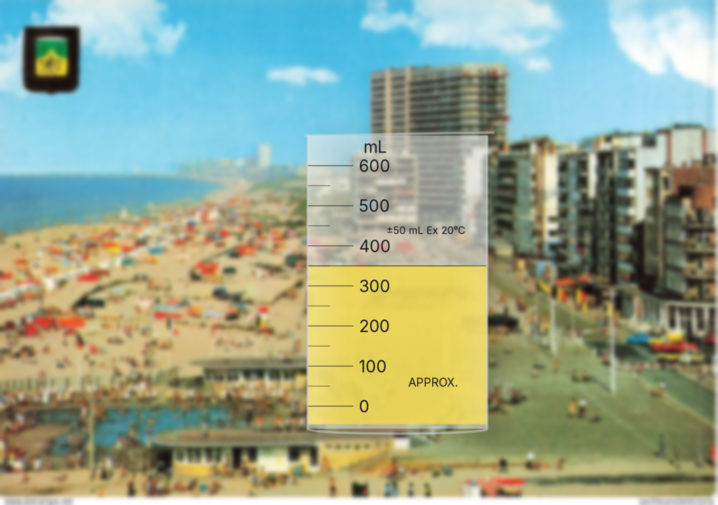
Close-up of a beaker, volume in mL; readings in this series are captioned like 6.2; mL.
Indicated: 350; mL
